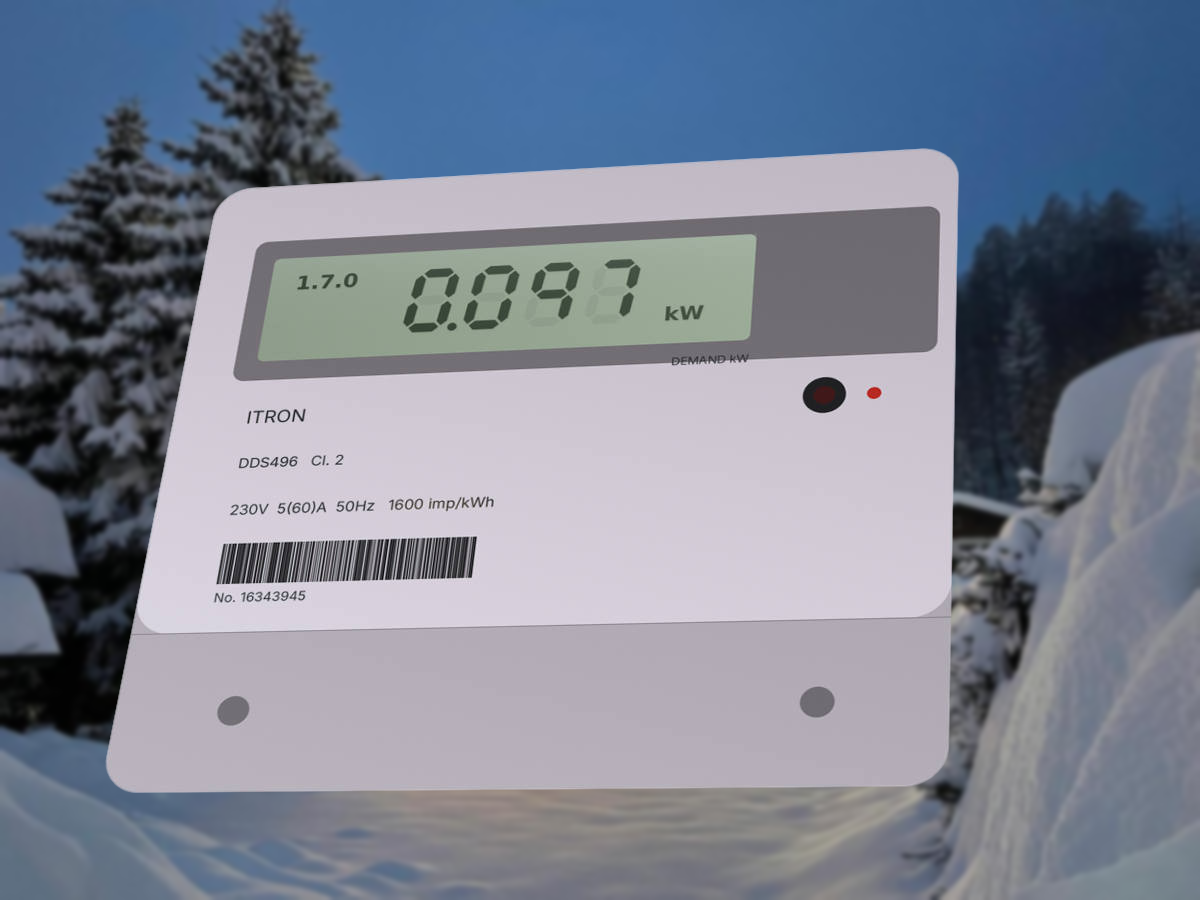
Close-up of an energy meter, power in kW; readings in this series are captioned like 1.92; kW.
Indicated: 0.097; kW
